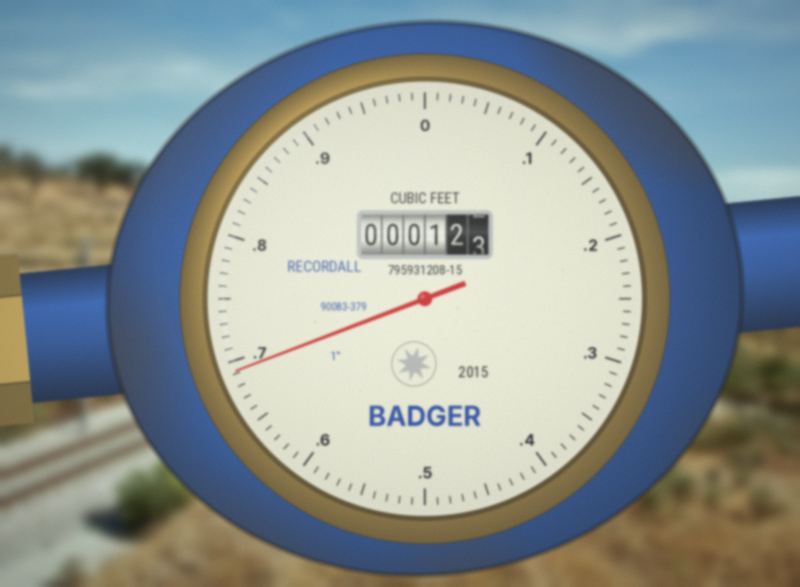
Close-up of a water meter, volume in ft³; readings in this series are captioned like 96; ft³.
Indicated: 122.69; ft³
